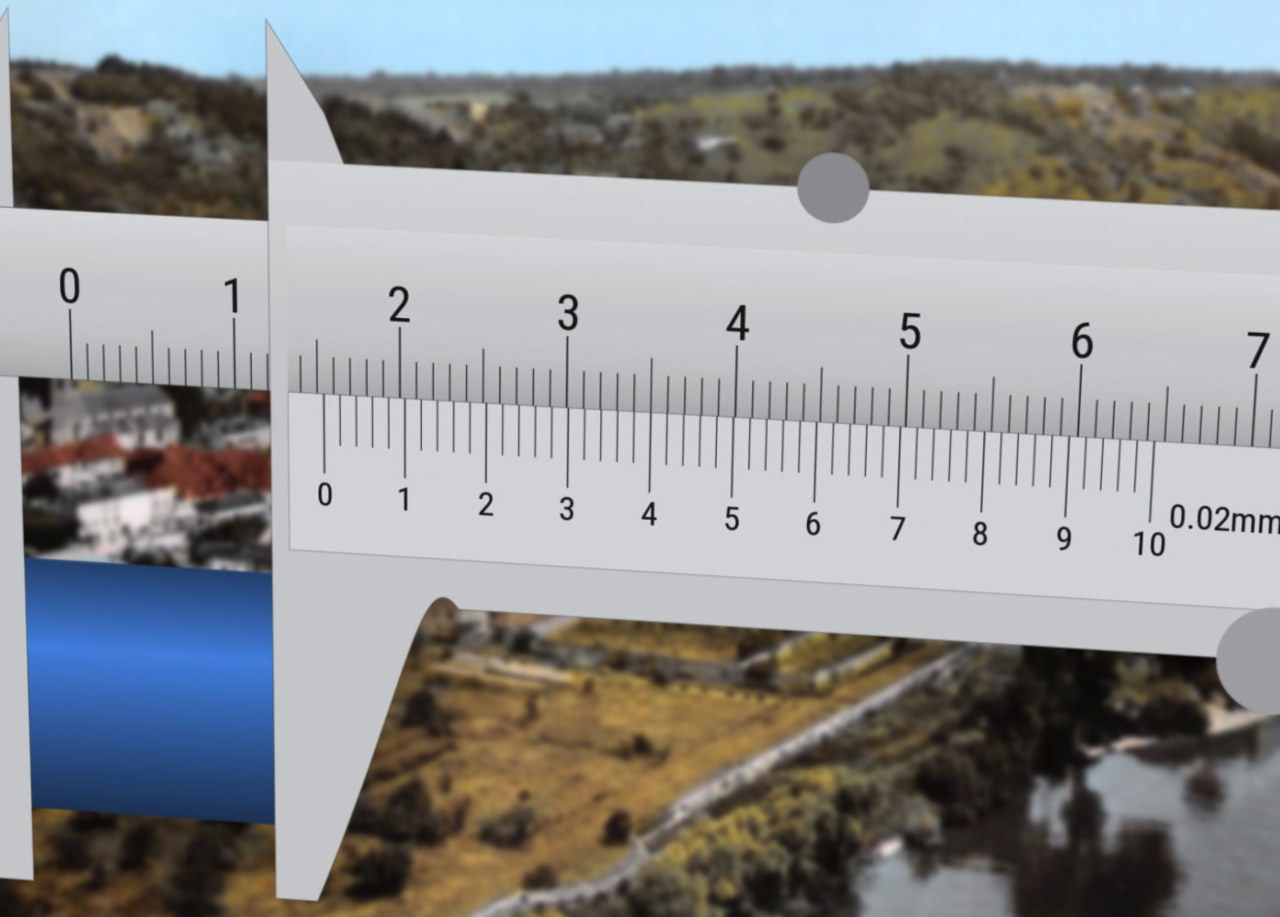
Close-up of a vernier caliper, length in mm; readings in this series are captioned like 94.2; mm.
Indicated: 15.4; mm
